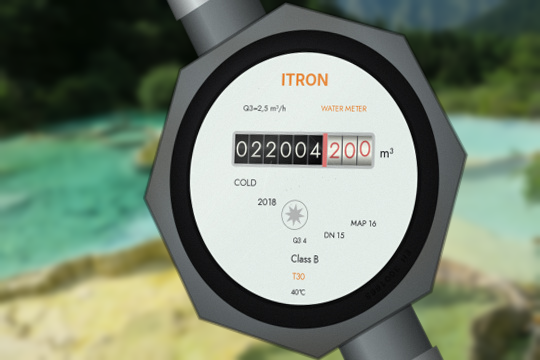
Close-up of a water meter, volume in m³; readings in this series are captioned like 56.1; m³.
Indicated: 22004.200; m³
